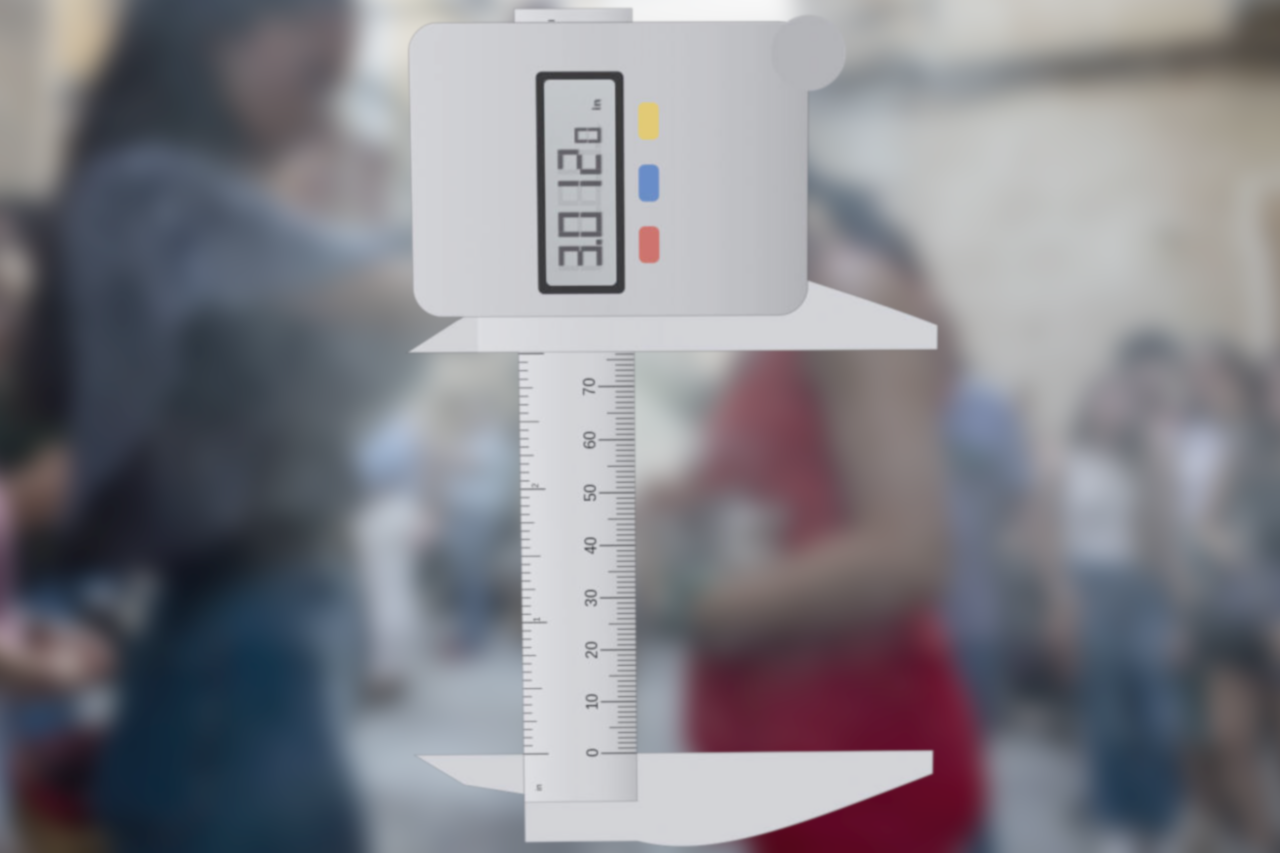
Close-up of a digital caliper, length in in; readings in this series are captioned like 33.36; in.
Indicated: 3.0120; in
